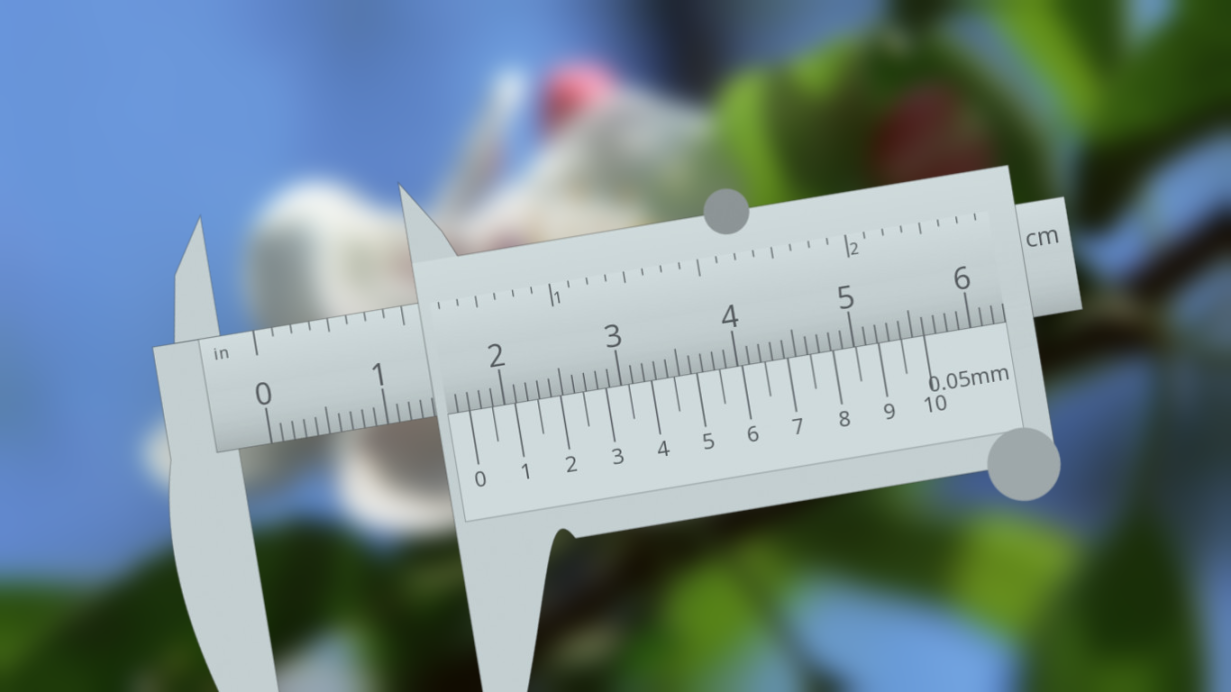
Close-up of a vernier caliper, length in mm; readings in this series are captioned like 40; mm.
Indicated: 17.0; mm
